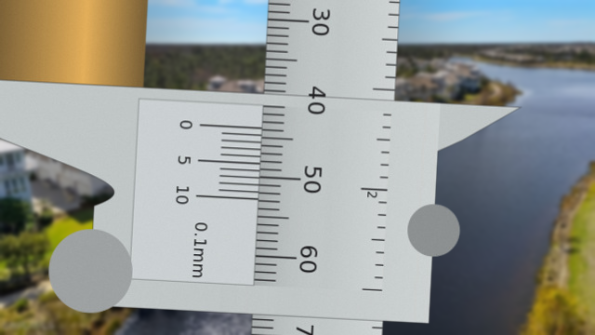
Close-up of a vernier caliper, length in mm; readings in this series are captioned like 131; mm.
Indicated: 43.8; mm
